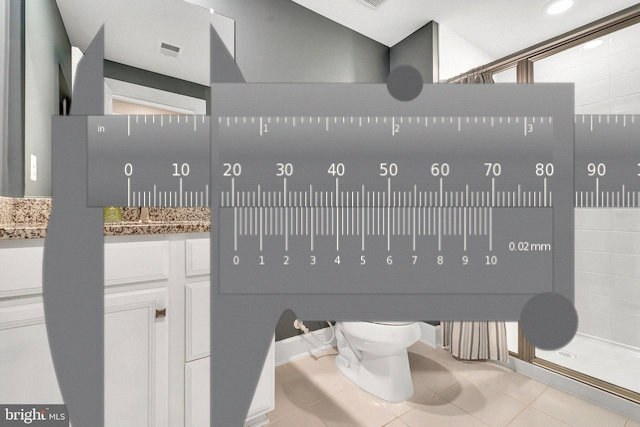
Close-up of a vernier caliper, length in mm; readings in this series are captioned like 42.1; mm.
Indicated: 20.5; mm
